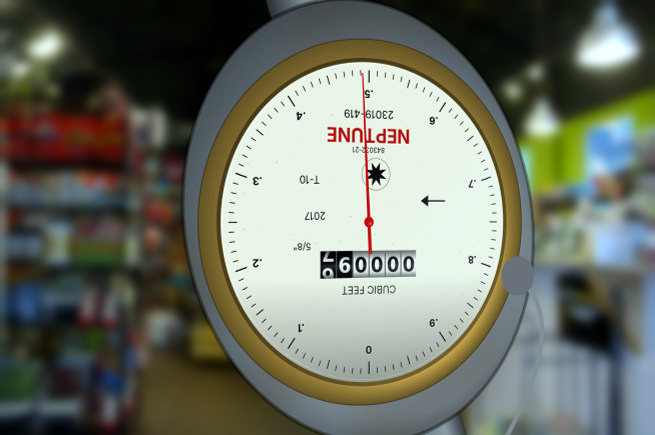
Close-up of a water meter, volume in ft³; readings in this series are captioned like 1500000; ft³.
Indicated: 96.49; ft³
